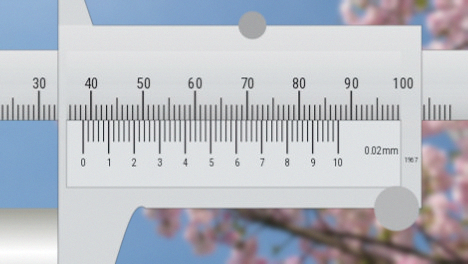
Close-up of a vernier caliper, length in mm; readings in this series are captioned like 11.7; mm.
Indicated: 38.5; mm
